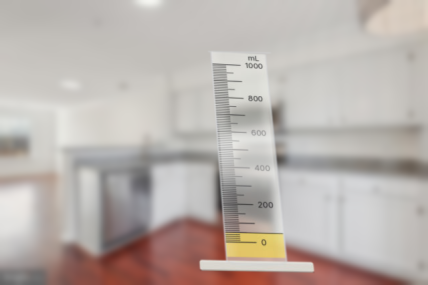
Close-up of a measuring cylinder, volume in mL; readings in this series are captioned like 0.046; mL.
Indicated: 50; mL
